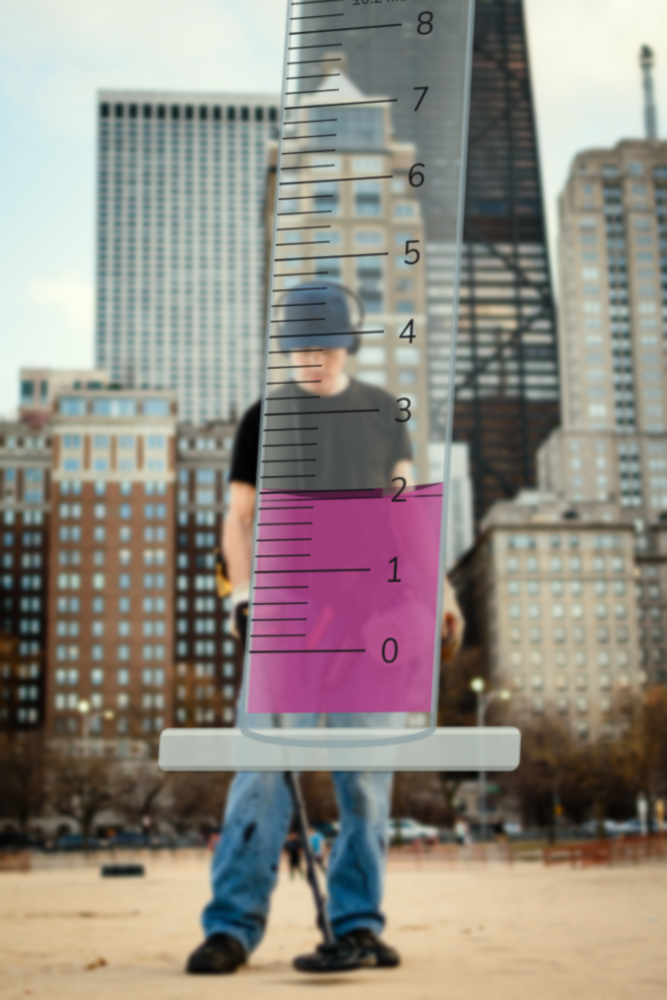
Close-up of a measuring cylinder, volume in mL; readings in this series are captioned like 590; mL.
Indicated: 1.9; mL
